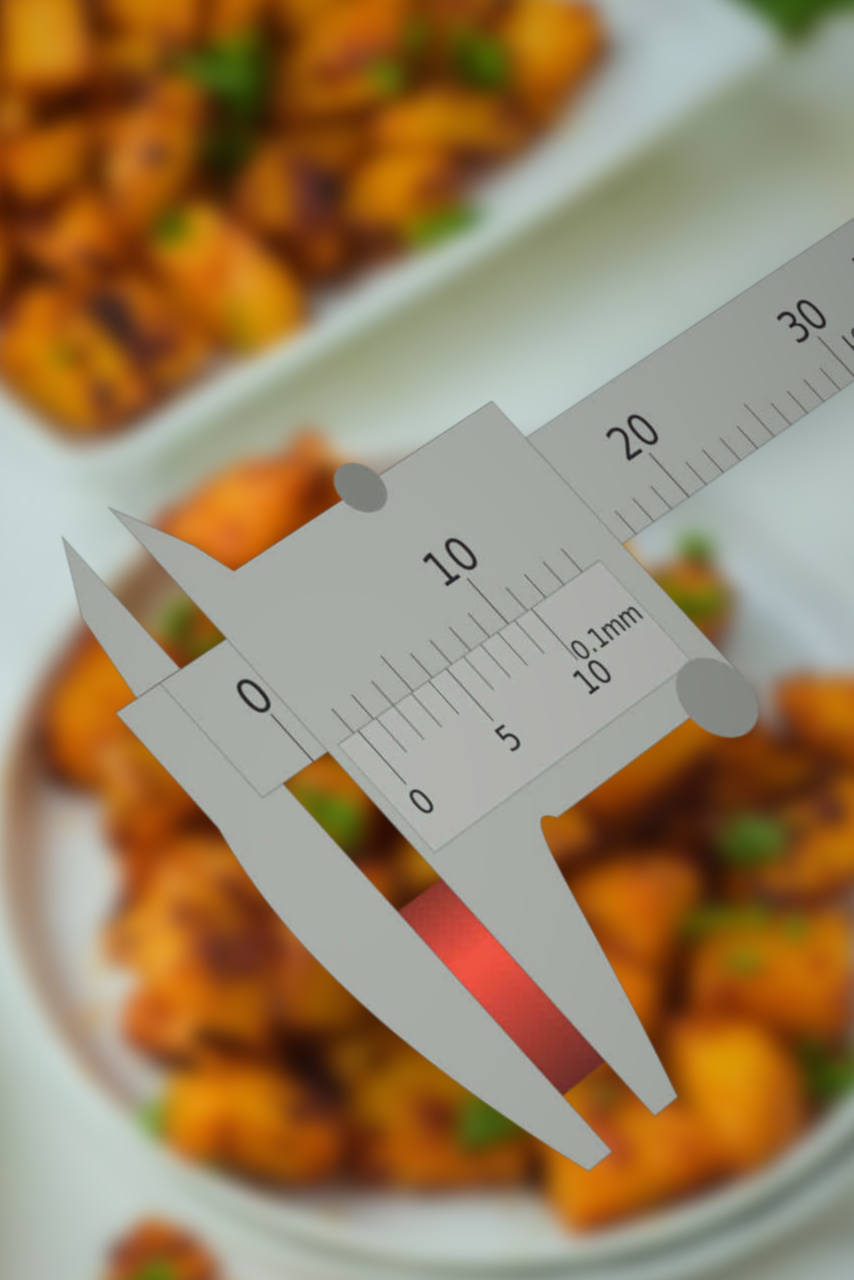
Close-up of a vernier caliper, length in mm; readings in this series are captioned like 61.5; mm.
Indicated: 2.2; mm
